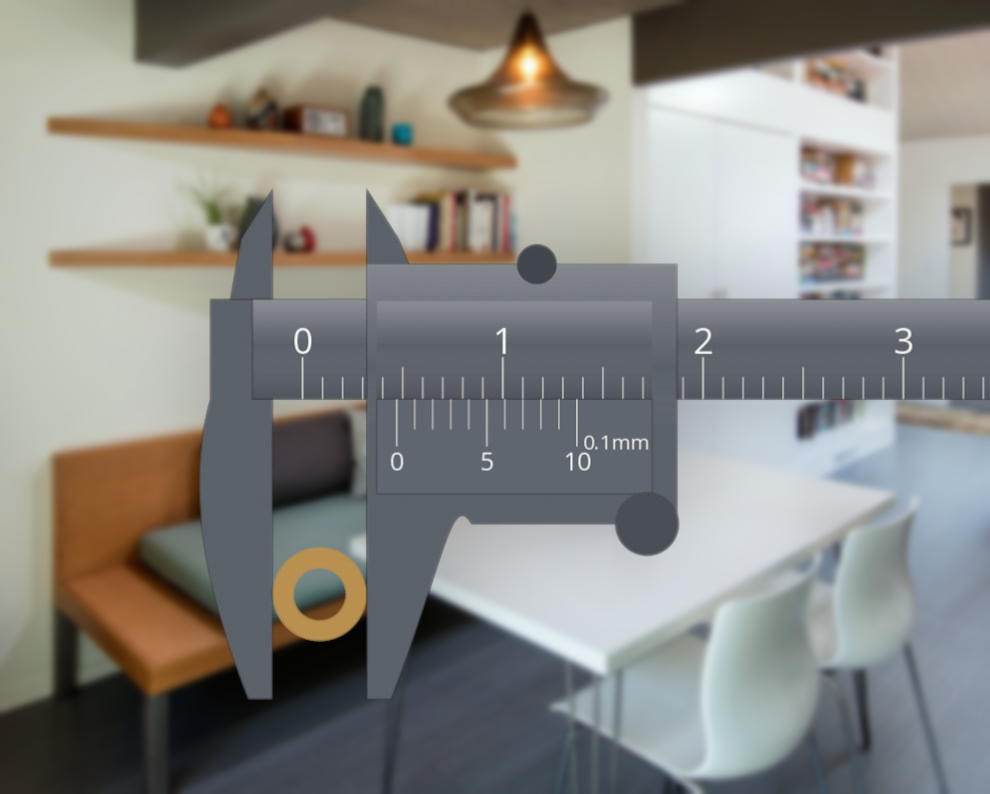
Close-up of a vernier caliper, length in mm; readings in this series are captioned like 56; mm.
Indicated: 4.7; mm
